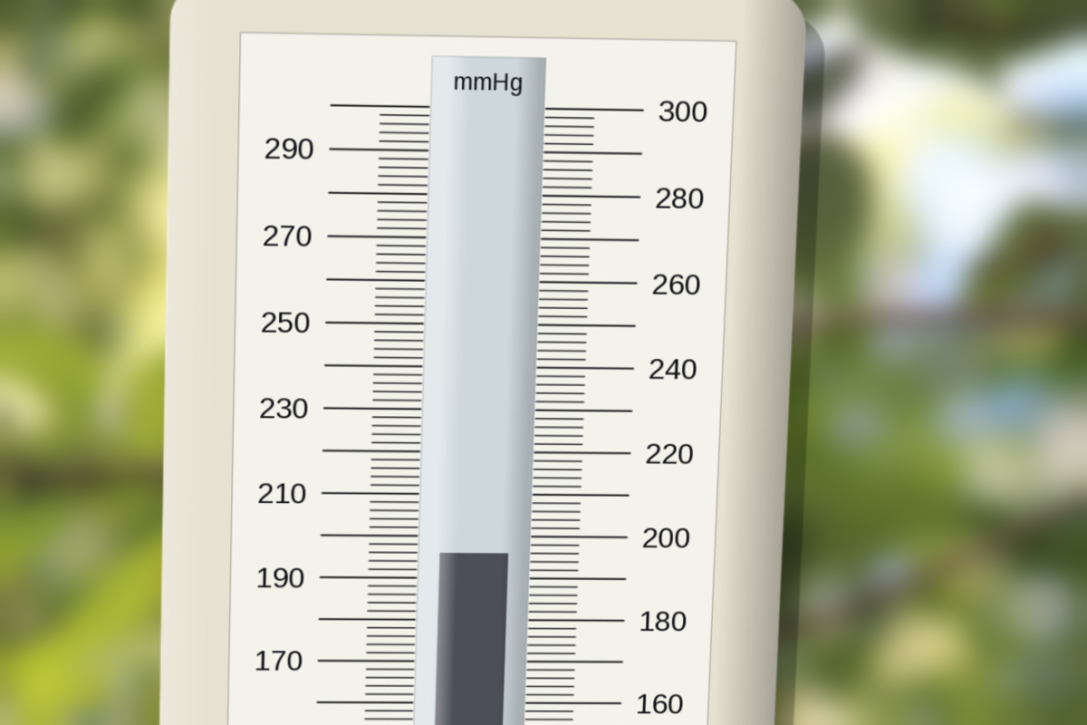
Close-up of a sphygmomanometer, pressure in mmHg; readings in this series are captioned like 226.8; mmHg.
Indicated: 196; mmHg
